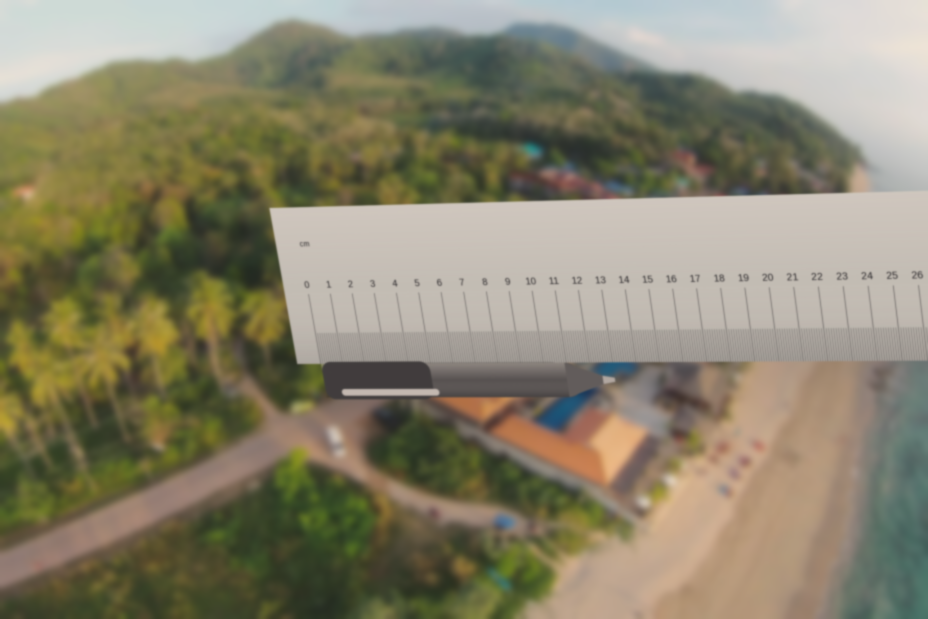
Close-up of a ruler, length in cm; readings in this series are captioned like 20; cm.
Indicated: 13; cm
